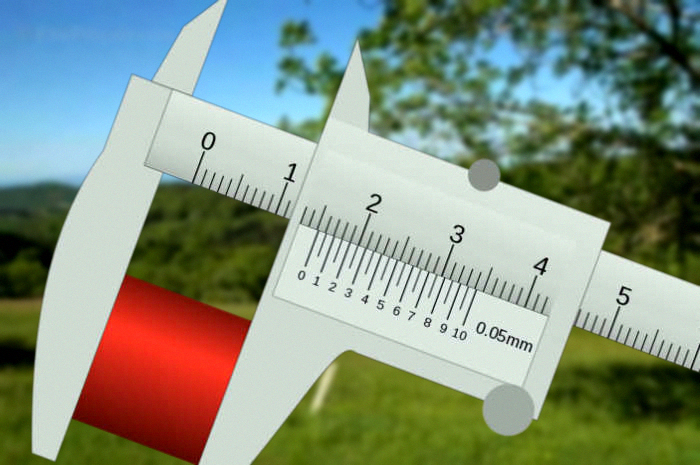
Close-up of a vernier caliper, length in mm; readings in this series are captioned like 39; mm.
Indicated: 15.2; mm
